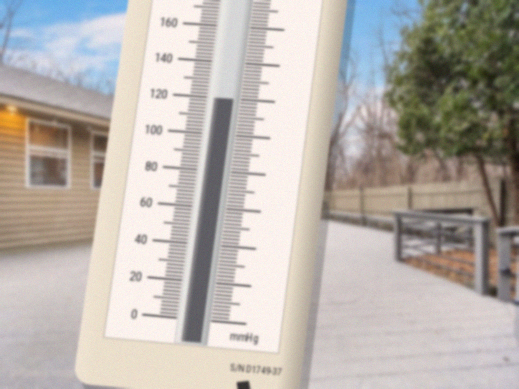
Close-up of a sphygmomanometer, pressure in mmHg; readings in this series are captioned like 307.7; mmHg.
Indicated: 120; mmHg
